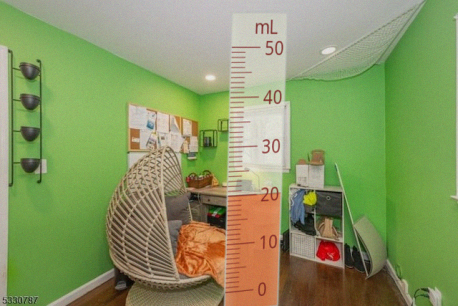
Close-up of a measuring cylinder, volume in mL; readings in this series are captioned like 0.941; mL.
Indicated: 20; mL
